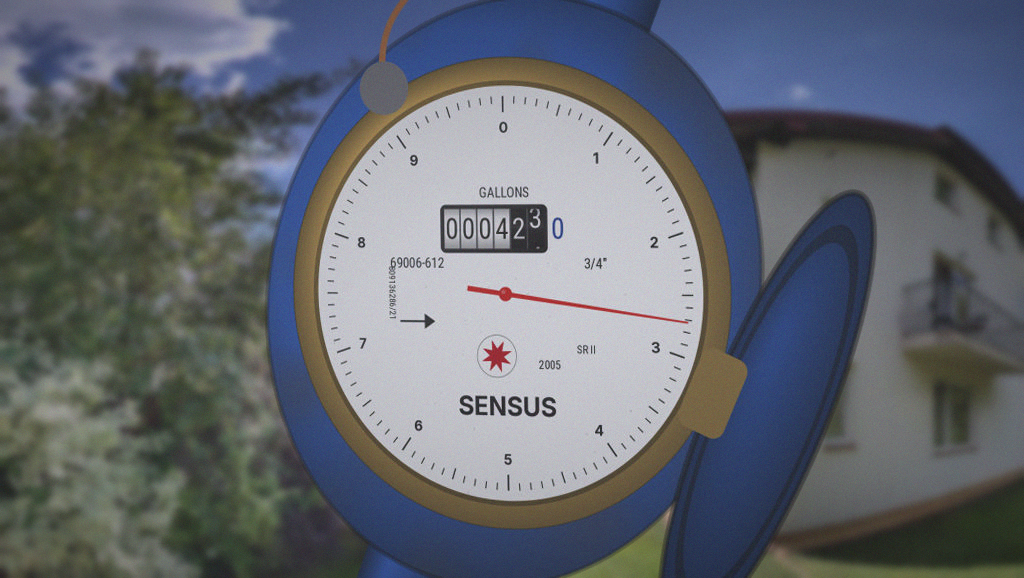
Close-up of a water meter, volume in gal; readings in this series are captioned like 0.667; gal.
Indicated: 4232.7; gal
